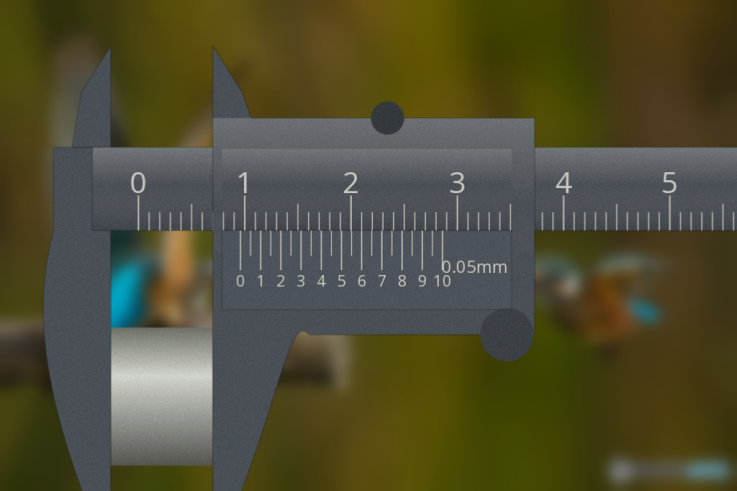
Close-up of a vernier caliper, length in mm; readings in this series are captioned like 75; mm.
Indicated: 9.6; mm
